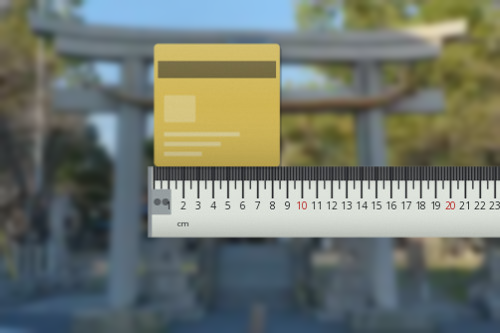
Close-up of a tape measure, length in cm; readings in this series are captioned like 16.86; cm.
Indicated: 8.5; cm
